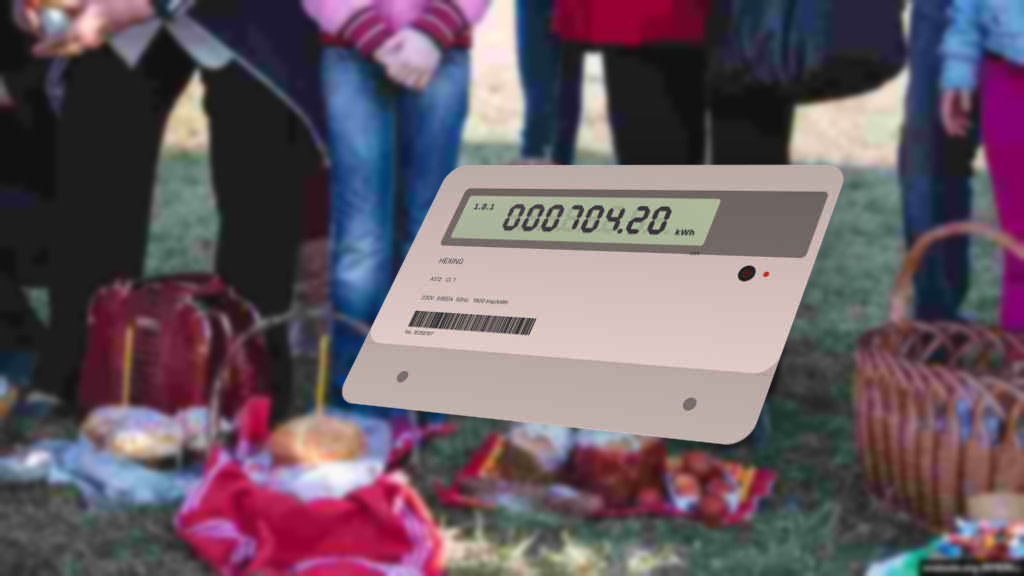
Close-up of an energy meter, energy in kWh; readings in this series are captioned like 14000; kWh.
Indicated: 704.20; kWh
